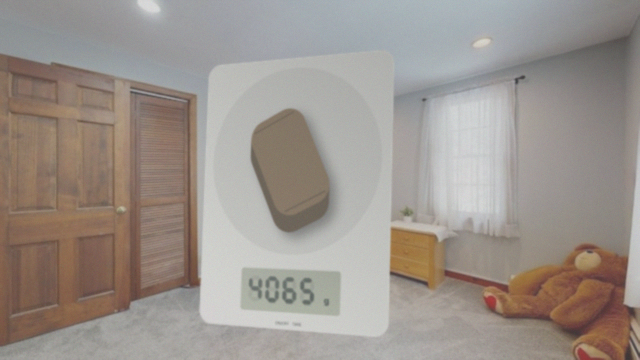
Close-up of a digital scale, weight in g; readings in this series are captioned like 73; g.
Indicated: 4065; g
